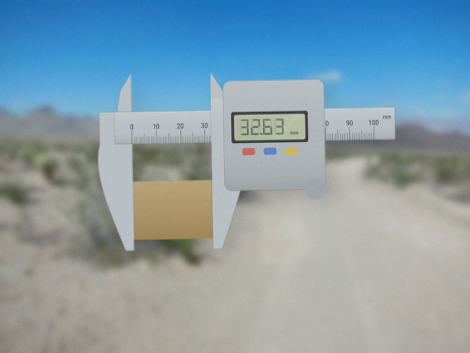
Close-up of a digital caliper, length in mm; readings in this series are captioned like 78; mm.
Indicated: 32.63; mm
